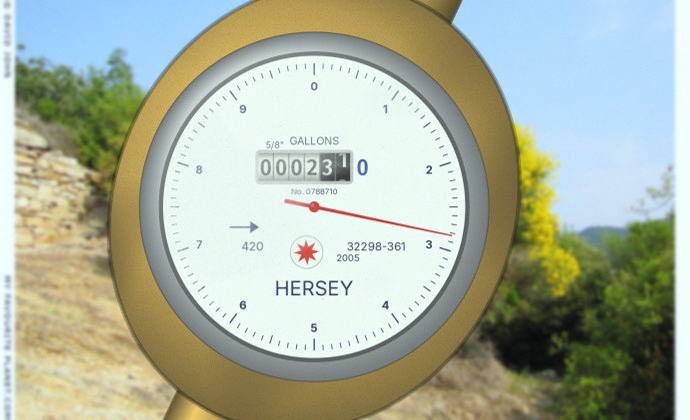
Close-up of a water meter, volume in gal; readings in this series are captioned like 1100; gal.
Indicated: 2312.8; gal
